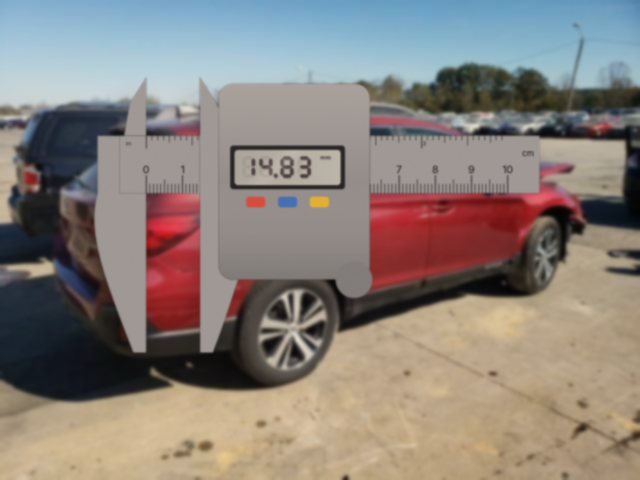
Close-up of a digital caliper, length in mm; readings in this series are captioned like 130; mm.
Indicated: 14.83; mm
